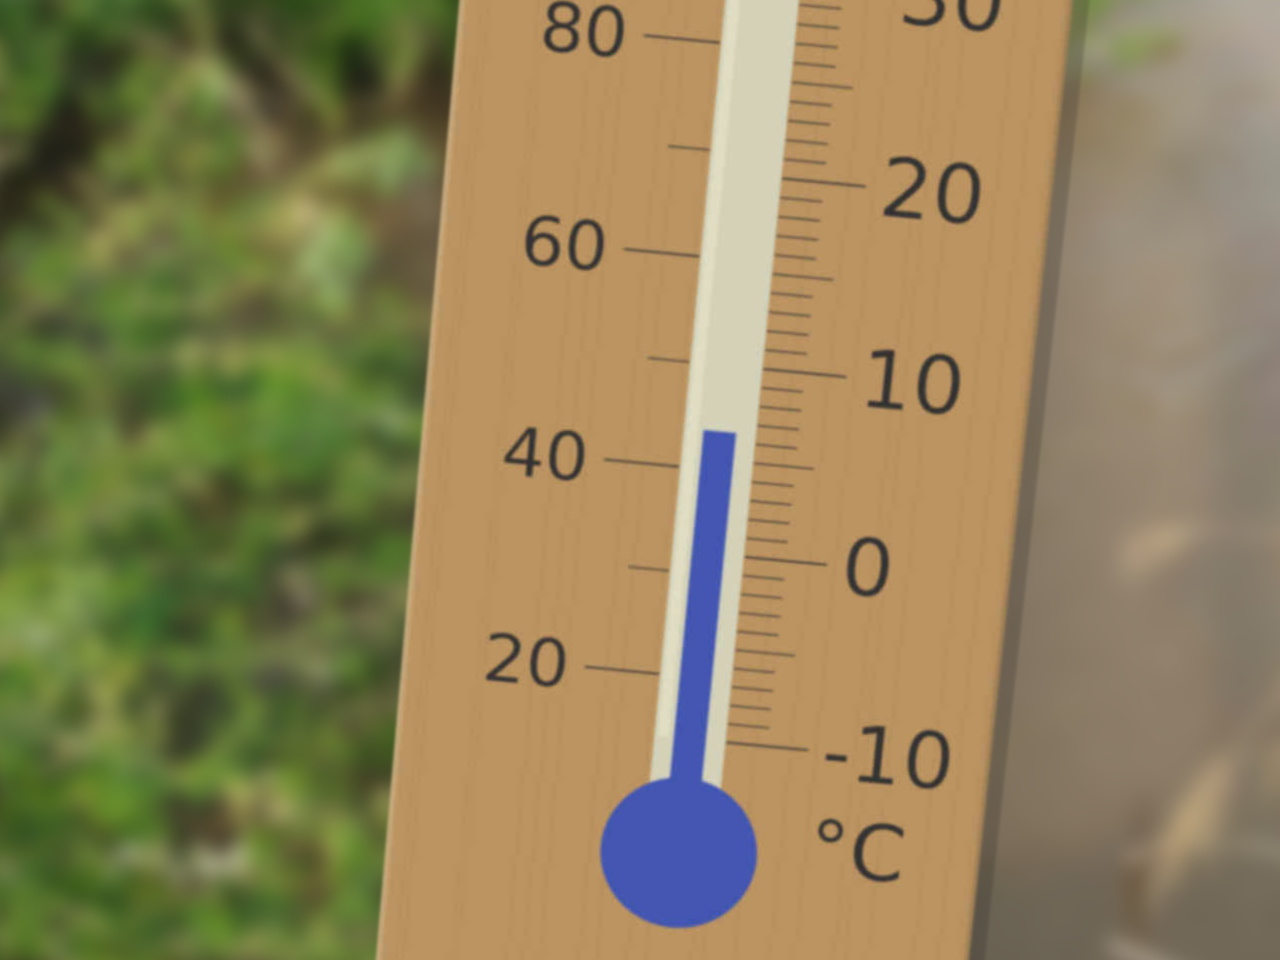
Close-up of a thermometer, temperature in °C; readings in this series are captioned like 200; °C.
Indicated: 6.5; °C
